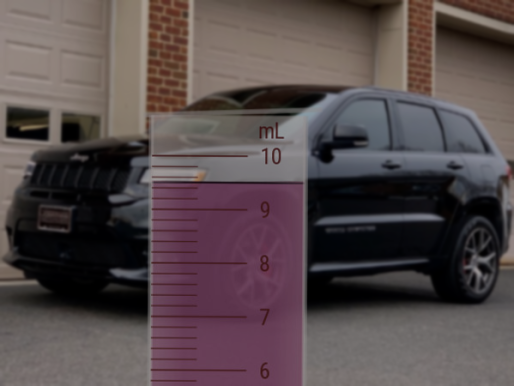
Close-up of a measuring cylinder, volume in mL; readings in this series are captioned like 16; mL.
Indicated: 9.5; mL
